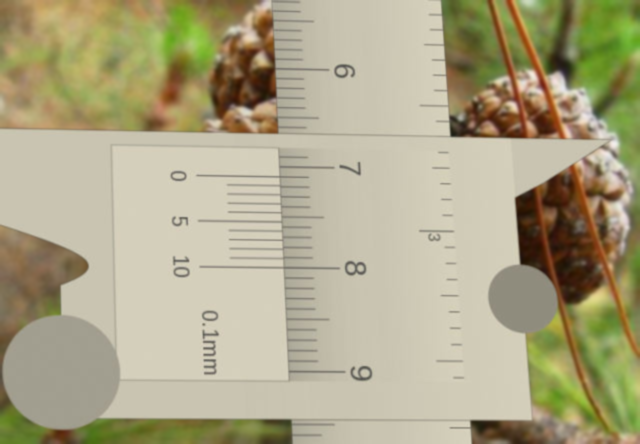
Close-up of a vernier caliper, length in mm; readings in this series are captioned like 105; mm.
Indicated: 71.0; mm
